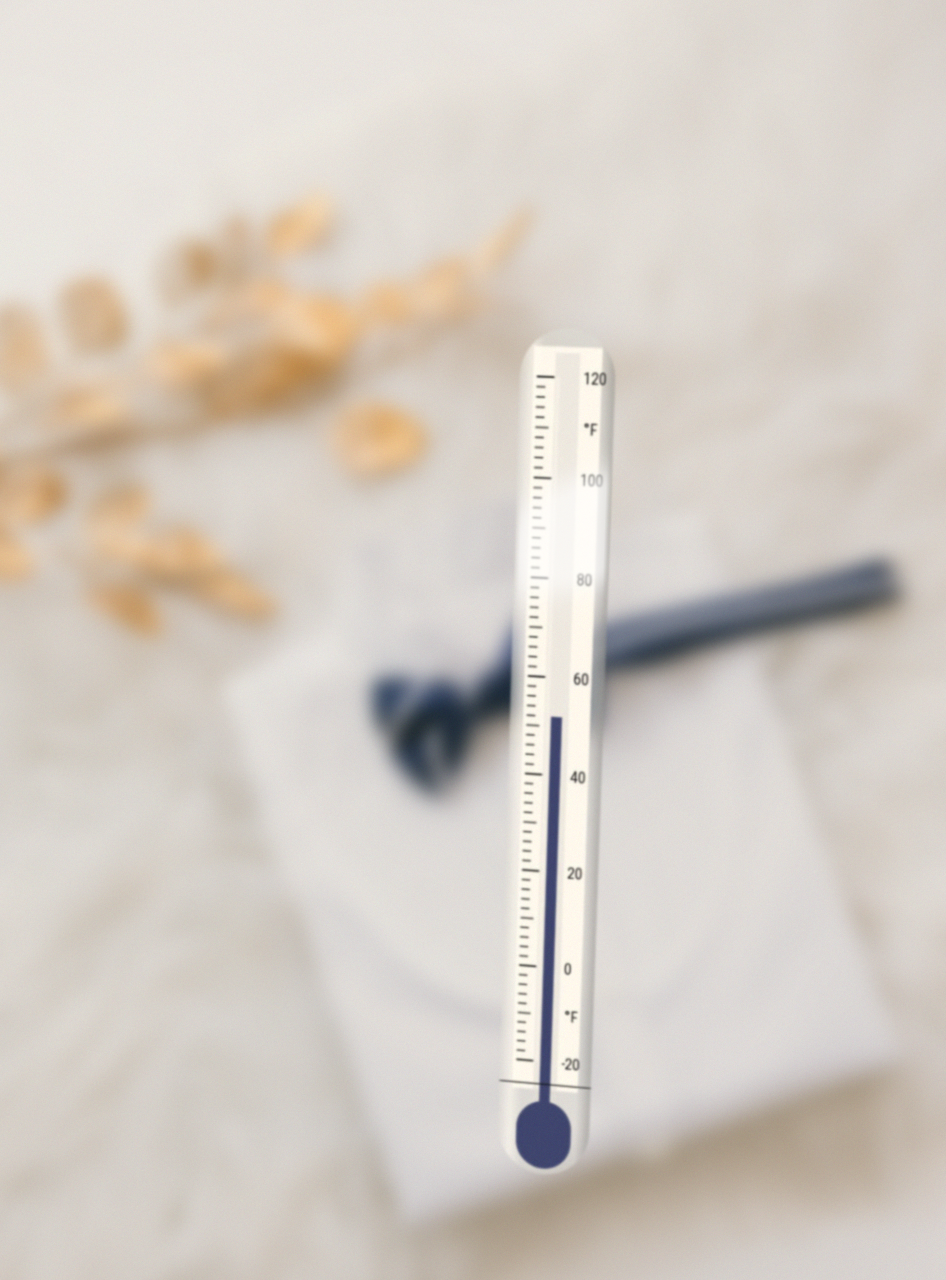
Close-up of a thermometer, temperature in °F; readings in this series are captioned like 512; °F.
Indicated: 52; °F
